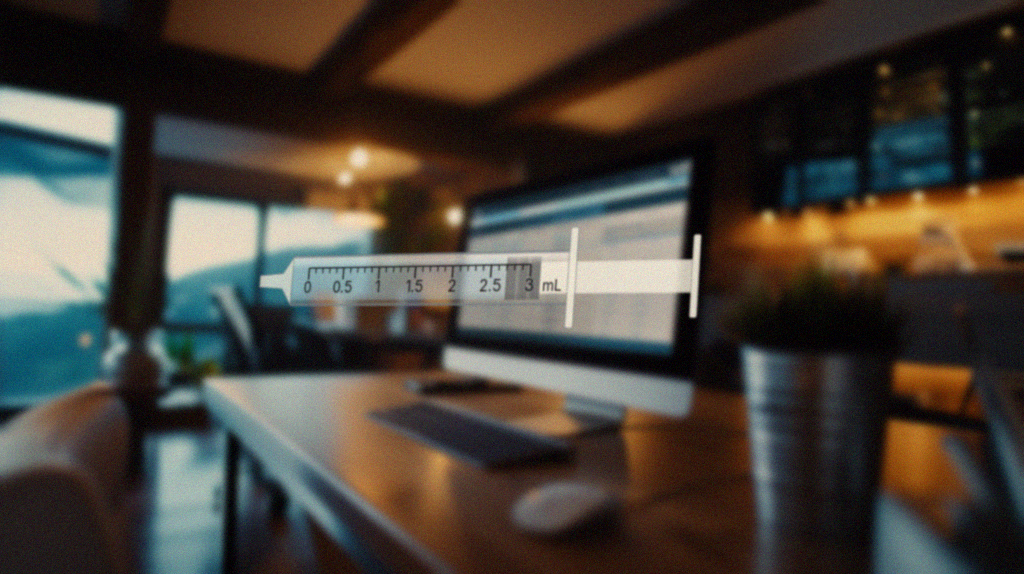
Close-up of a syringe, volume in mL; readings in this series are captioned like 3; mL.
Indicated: 2.7; mL
